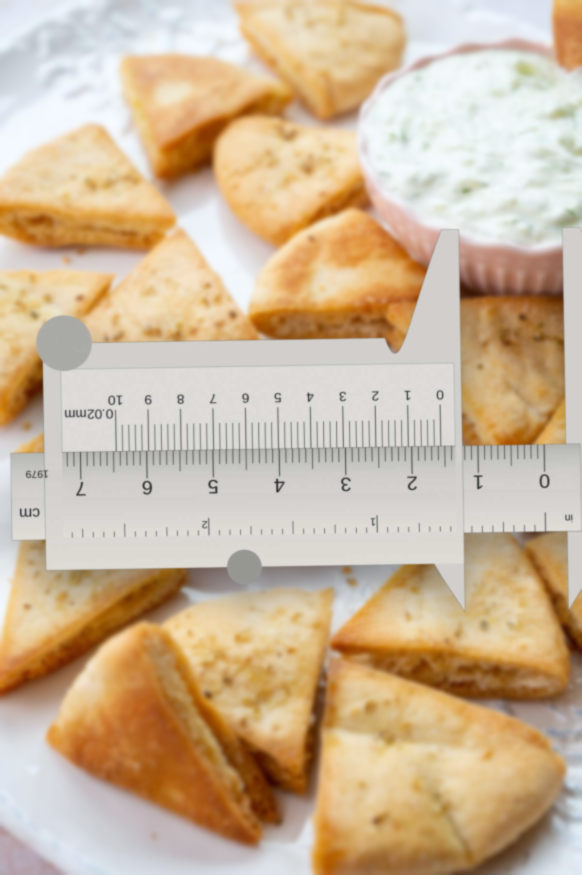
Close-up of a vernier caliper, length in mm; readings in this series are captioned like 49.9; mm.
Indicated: 15.6; mm
